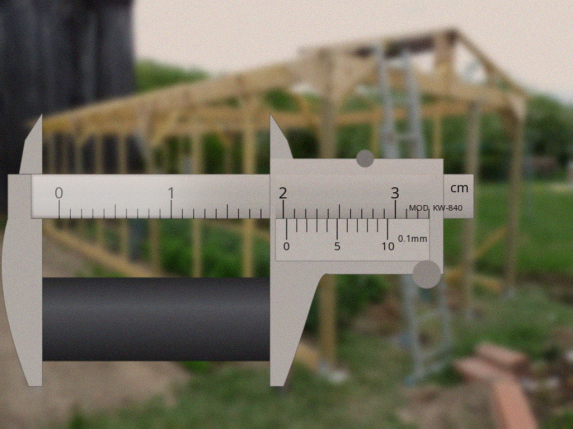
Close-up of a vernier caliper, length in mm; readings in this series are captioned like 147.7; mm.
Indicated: 20.3; mm
